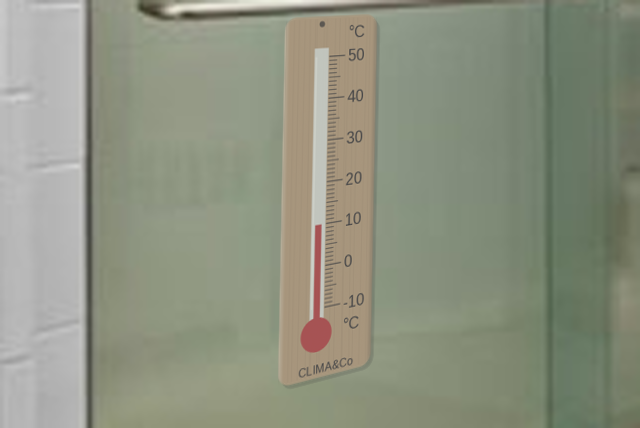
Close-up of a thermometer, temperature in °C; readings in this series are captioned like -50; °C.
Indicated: 10; °C
